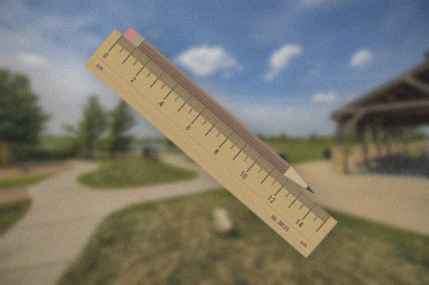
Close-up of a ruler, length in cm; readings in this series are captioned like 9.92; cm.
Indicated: 13.5; cm
